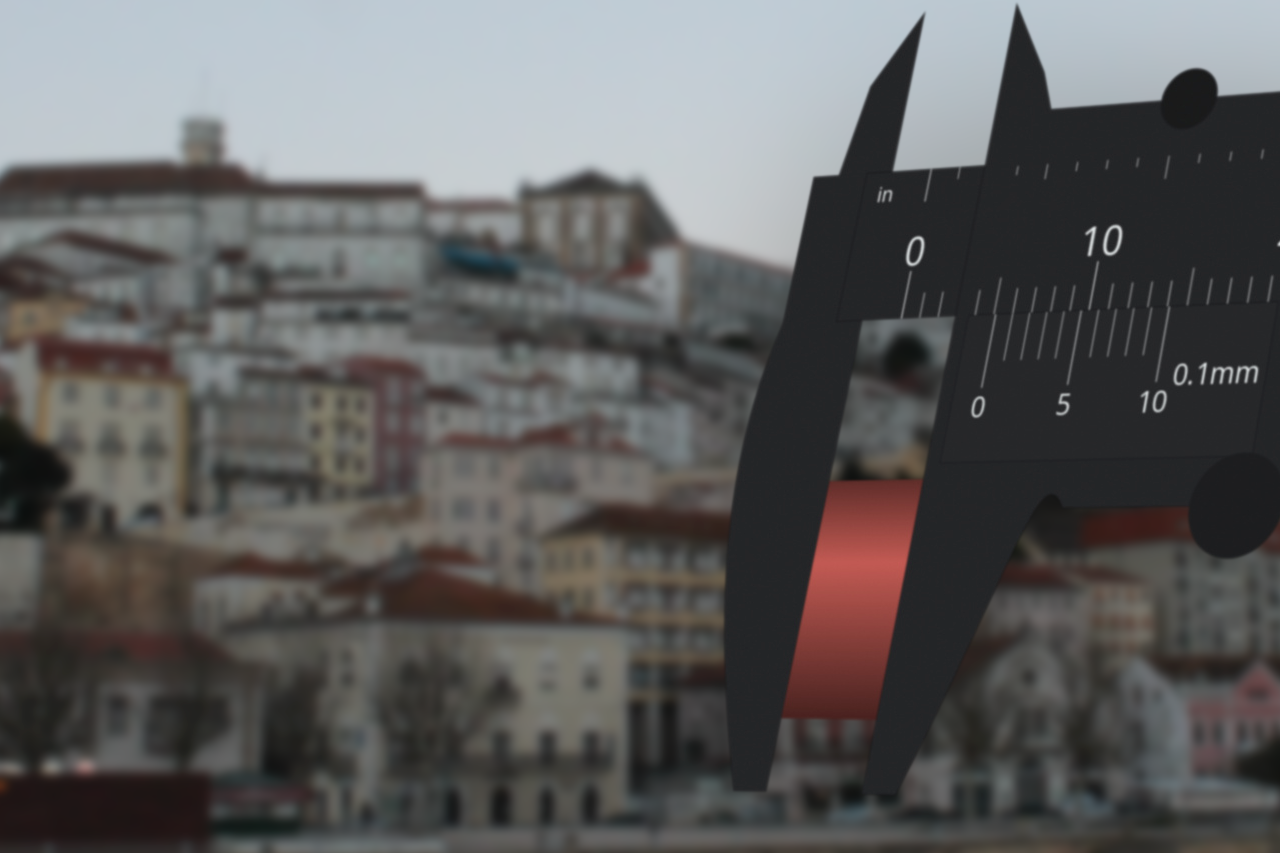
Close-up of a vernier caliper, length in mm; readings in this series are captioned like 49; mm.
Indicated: 5.1; mm
